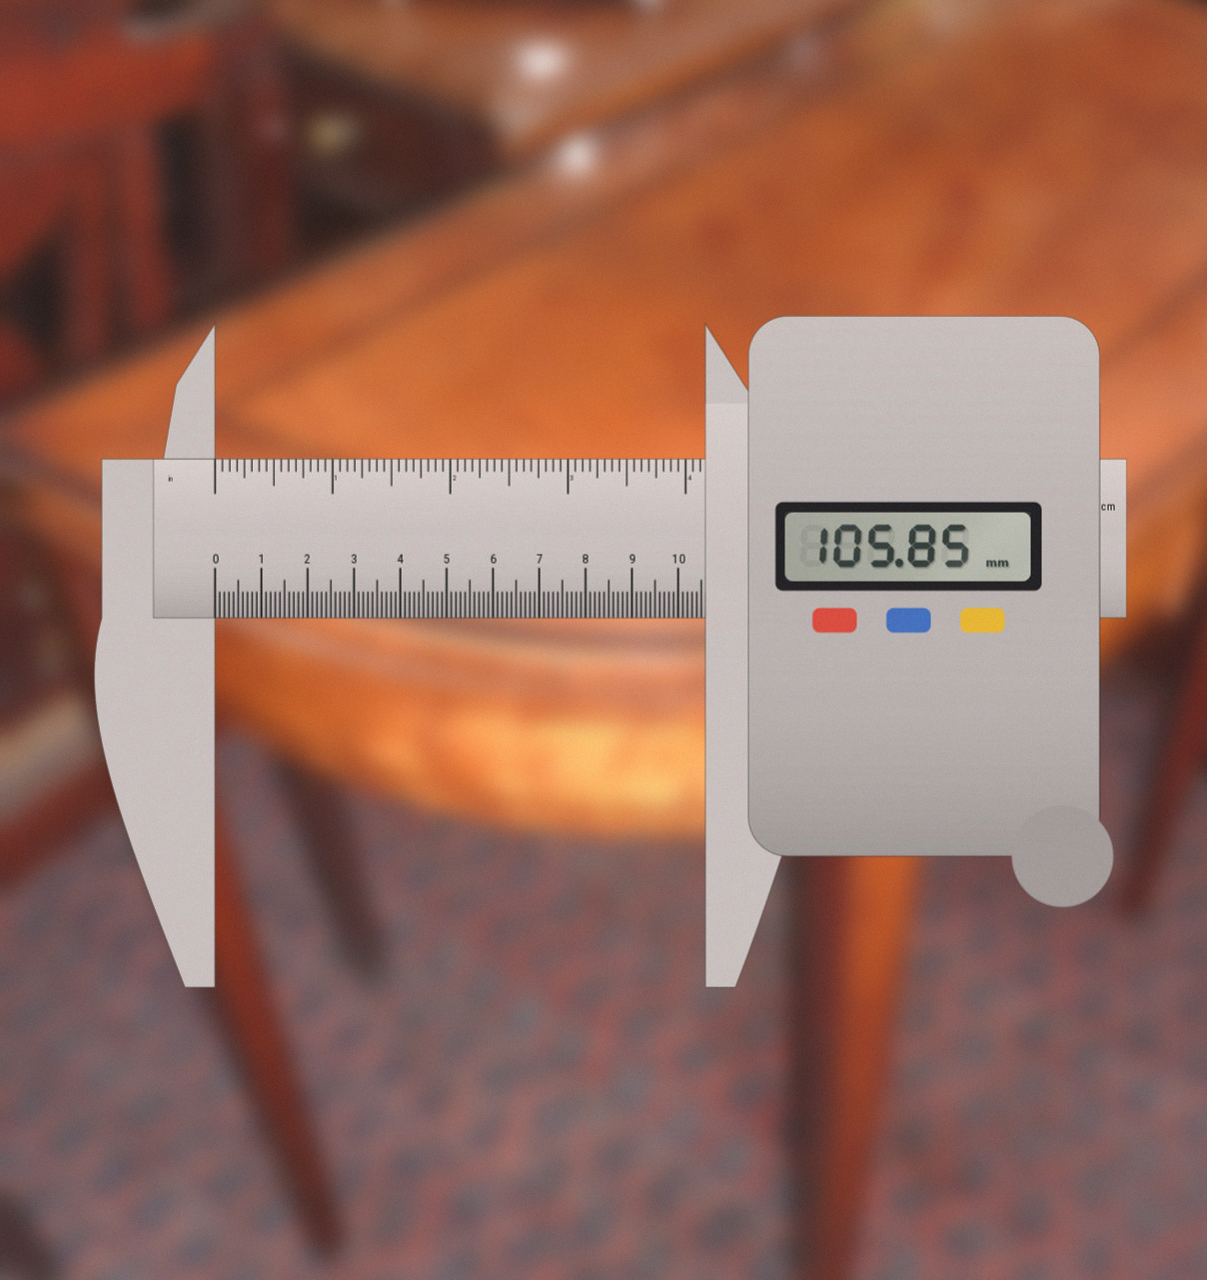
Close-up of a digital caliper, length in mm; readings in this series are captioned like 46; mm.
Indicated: 105.85; mm
